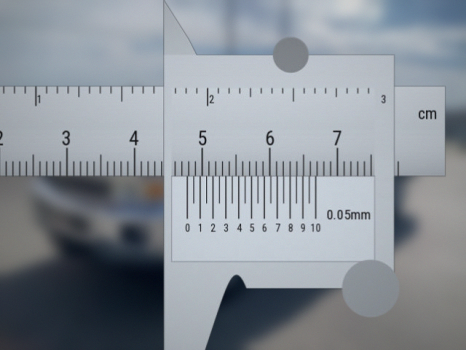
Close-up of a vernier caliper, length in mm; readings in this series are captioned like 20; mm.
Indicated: 47.8; mm
